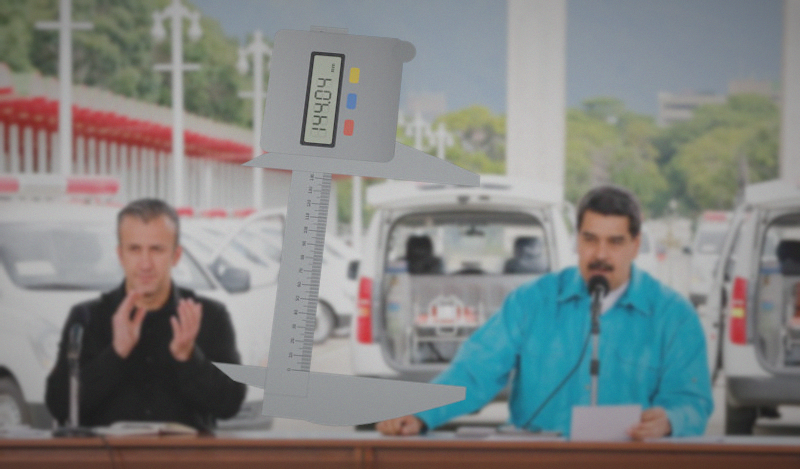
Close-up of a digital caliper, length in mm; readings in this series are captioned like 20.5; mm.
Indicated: 144.04; mm
